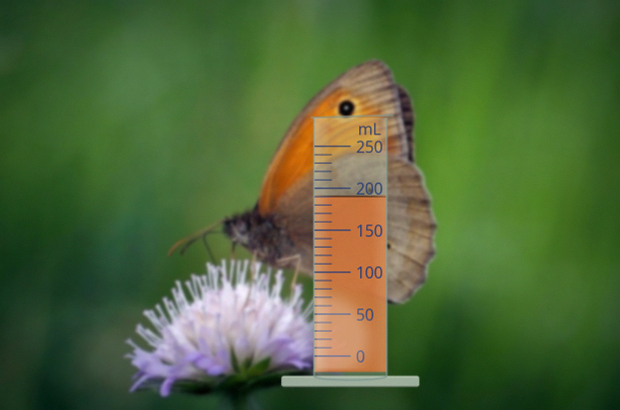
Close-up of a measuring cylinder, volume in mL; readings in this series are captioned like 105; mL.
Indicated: 190; mL
